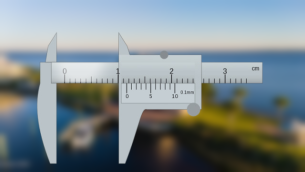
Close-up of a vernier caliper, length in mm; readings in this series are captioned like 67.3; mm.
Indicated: 11.6; mm
